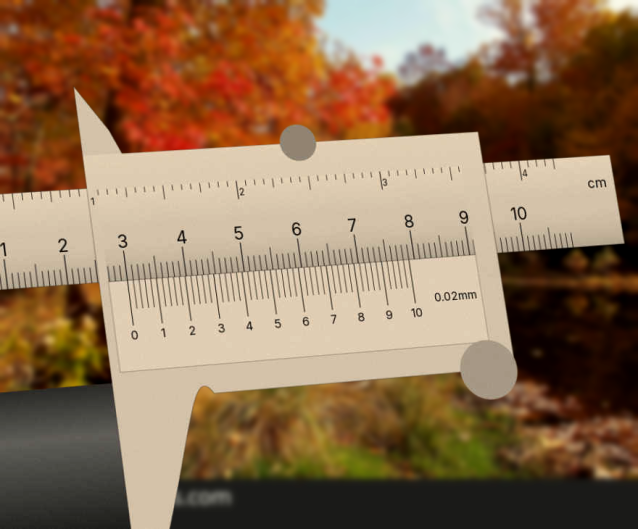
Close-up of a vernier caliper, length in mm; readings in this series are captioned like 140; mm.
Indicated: 30.0; mm
